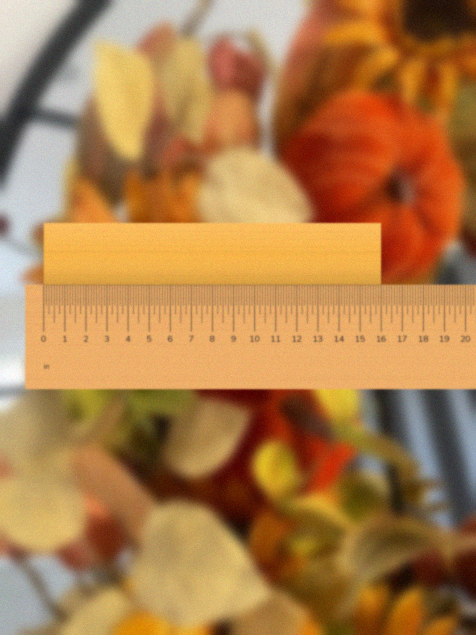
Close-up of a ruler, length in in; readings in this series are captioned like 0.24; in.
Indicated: 16; in
